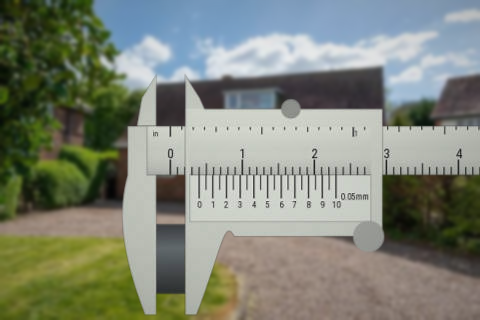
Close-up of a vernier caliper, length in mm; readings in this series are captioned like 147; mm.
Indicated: 4.0; mm
